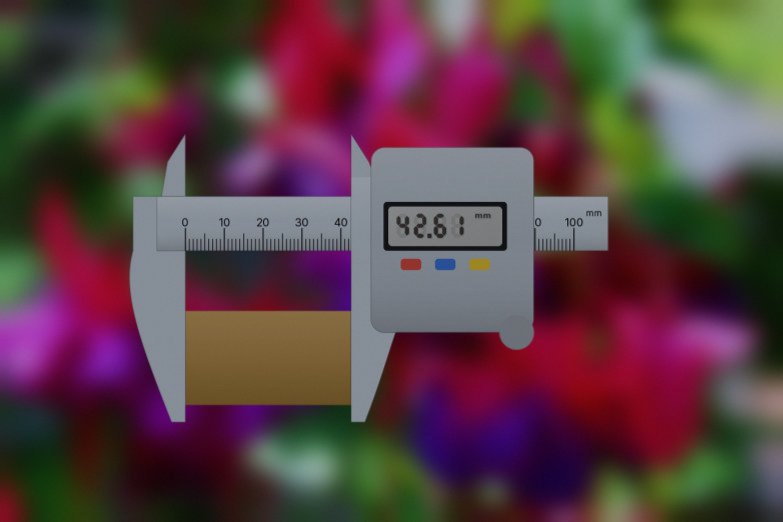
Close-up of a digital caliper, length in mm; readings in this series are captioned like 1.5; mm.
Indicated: 42.61; mm
